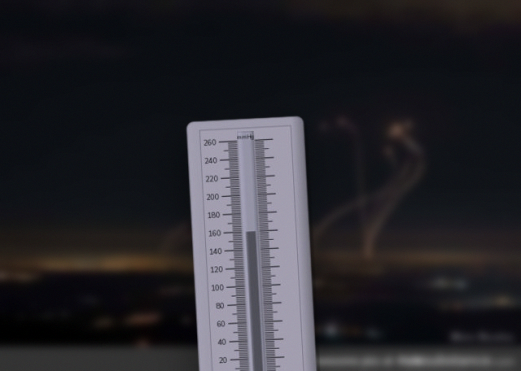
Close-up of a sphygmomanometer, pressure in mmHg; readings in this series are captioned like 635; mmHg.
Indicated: 160; mmHg
